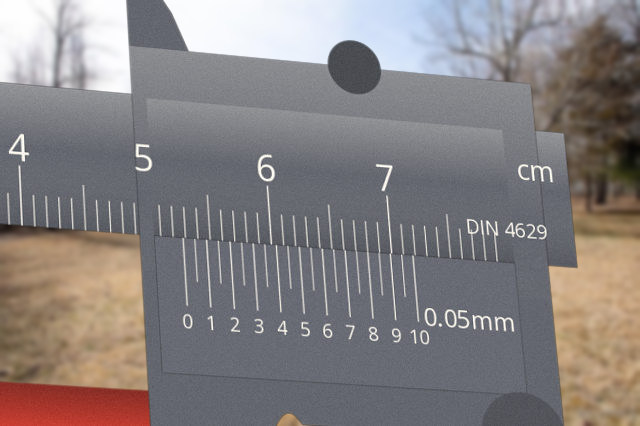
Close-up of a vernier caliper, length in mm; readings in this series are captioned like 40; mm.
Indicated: 52.8; mm
